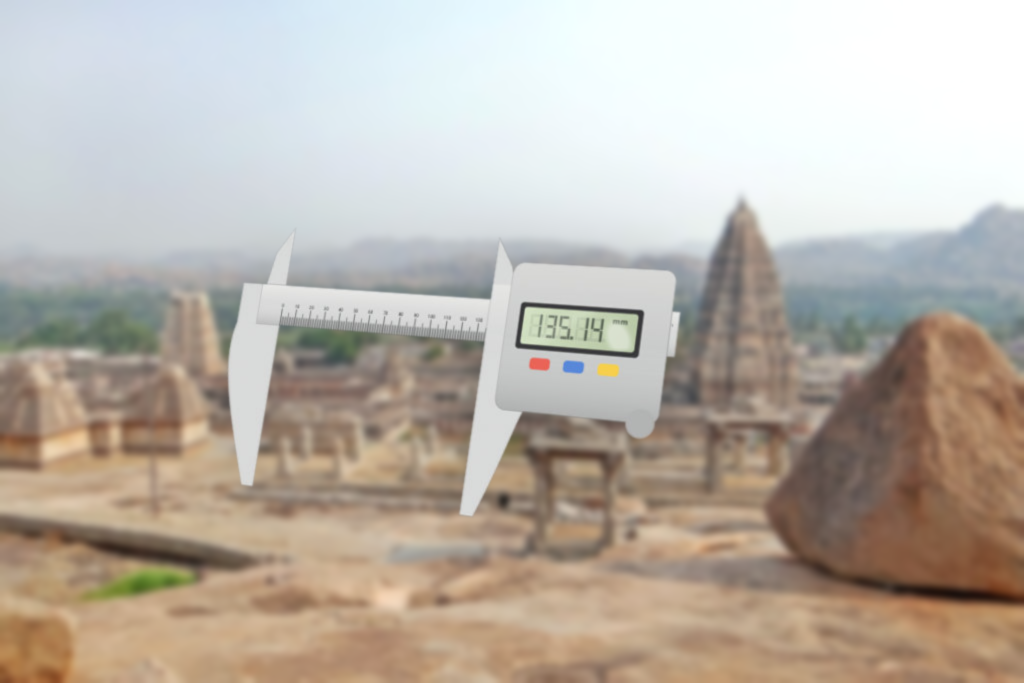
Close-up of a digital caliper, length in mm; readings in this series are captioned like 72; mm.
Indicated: 135.14; mm
